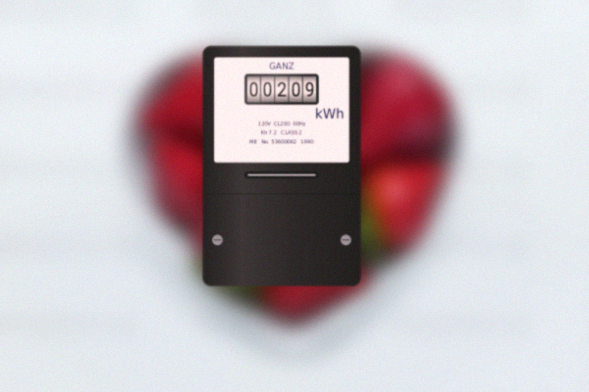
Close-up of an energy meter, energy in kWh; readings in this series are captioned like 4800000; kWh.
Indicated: 209; kWh
